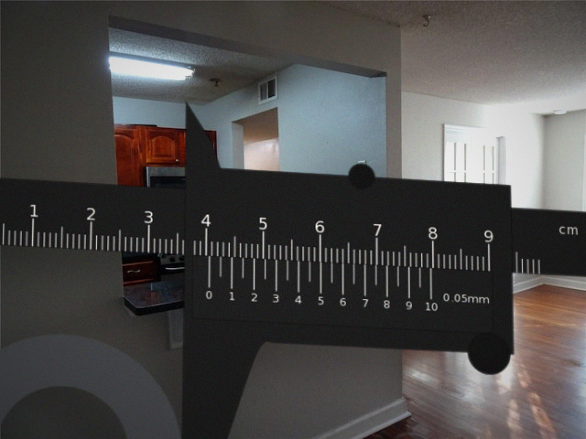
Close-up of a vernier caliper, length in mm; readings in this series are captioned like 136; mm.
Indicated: 40.6; mm
